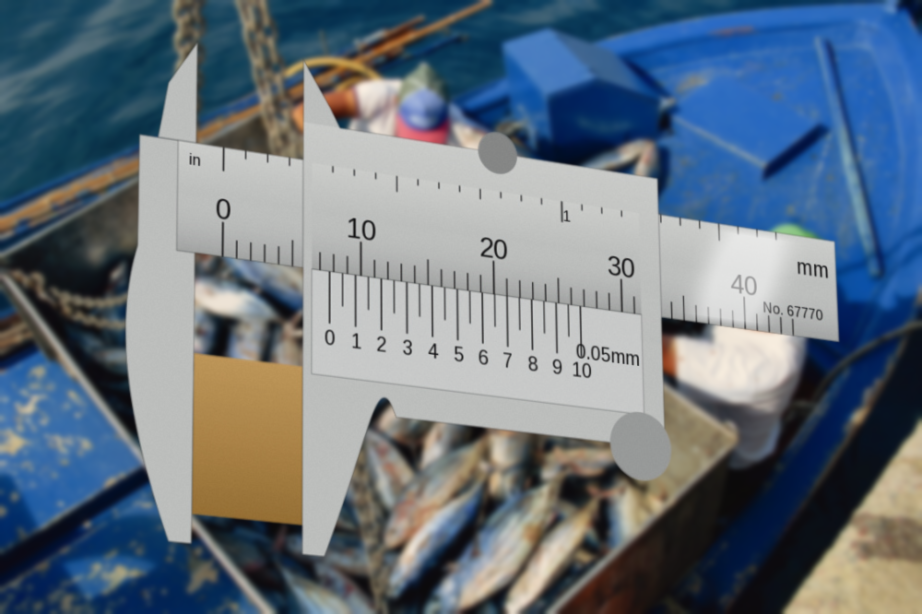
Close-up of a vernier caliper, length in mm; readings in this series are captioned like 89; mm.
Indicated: 7.7; mm
